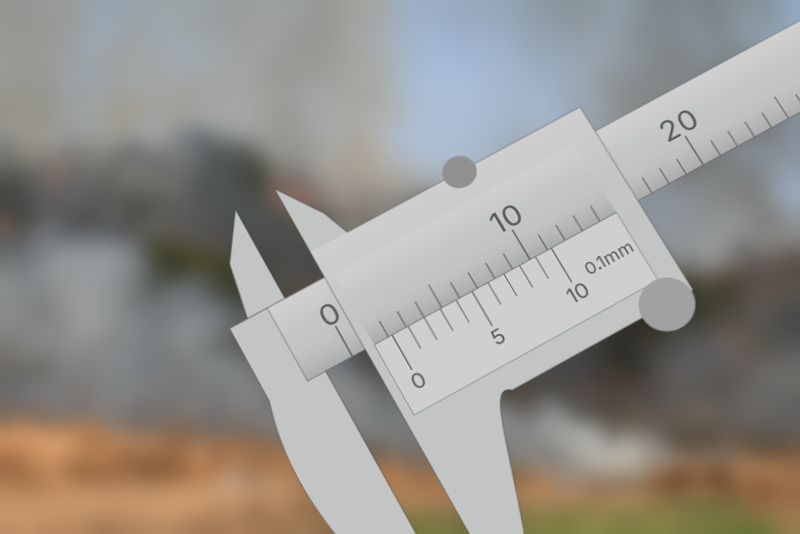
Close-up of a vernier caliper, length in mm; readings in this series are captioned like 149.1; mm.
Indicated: 2.2; mm
